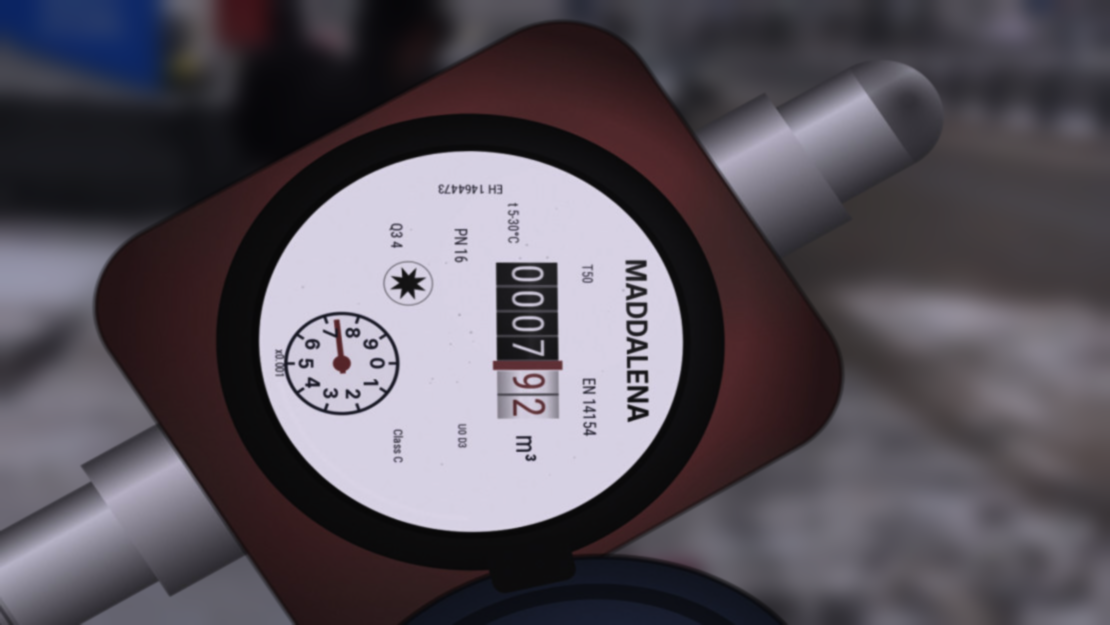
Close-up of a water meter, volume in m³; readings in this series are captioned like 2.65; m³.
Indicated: 7.927; m³
